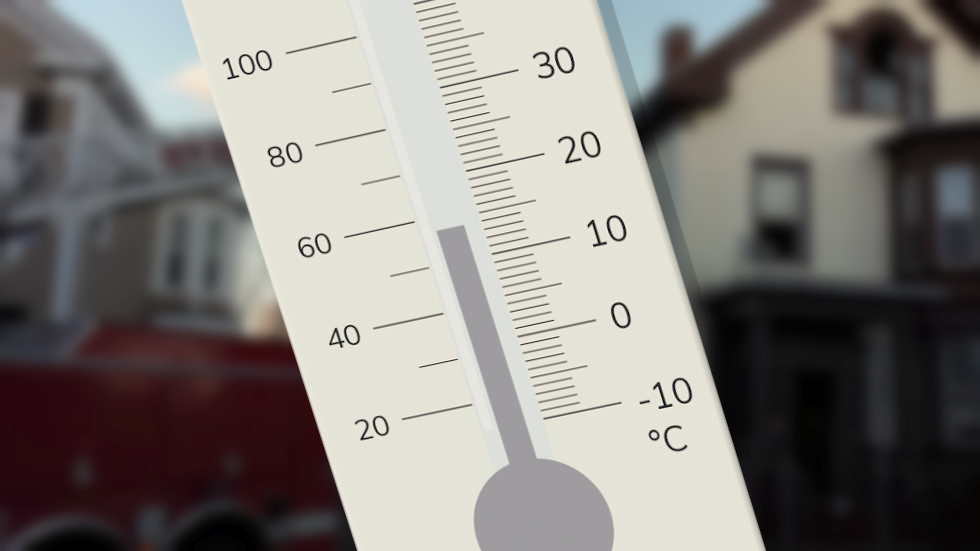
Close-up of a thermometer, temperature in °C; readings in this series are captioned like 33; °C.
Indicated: 14; °C
